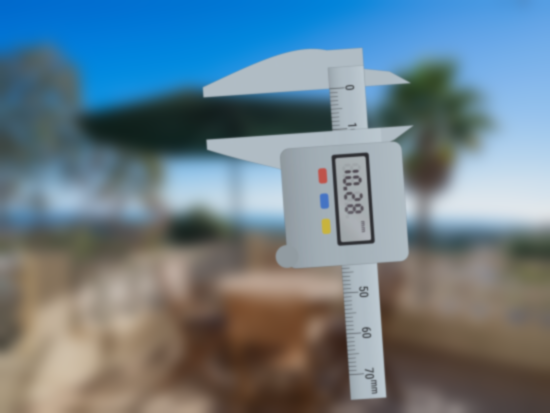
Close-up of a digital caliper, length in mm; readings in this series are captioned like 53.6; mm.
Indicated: 10.28; mm
